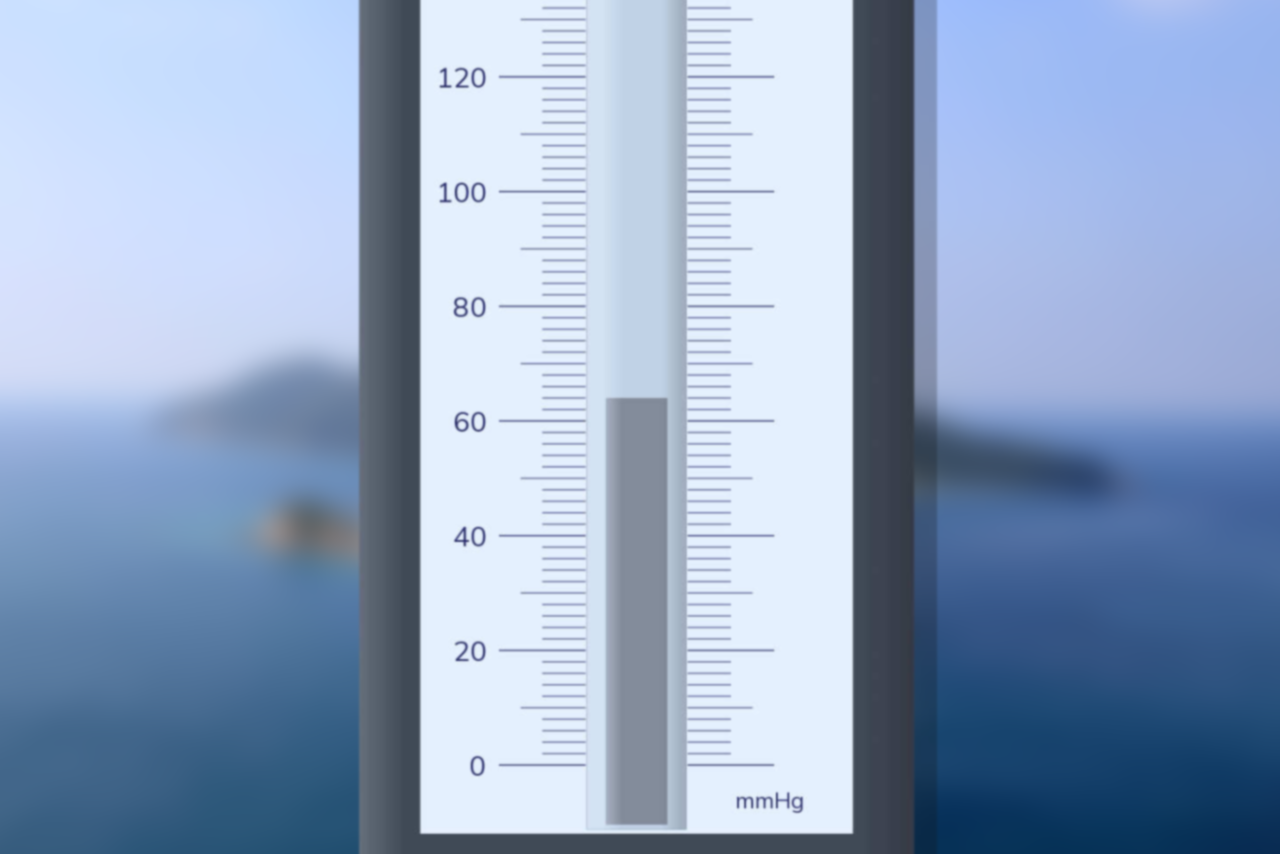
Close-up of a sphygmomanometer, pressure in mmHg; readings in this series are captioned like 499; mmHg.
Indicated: 64; mmHg
